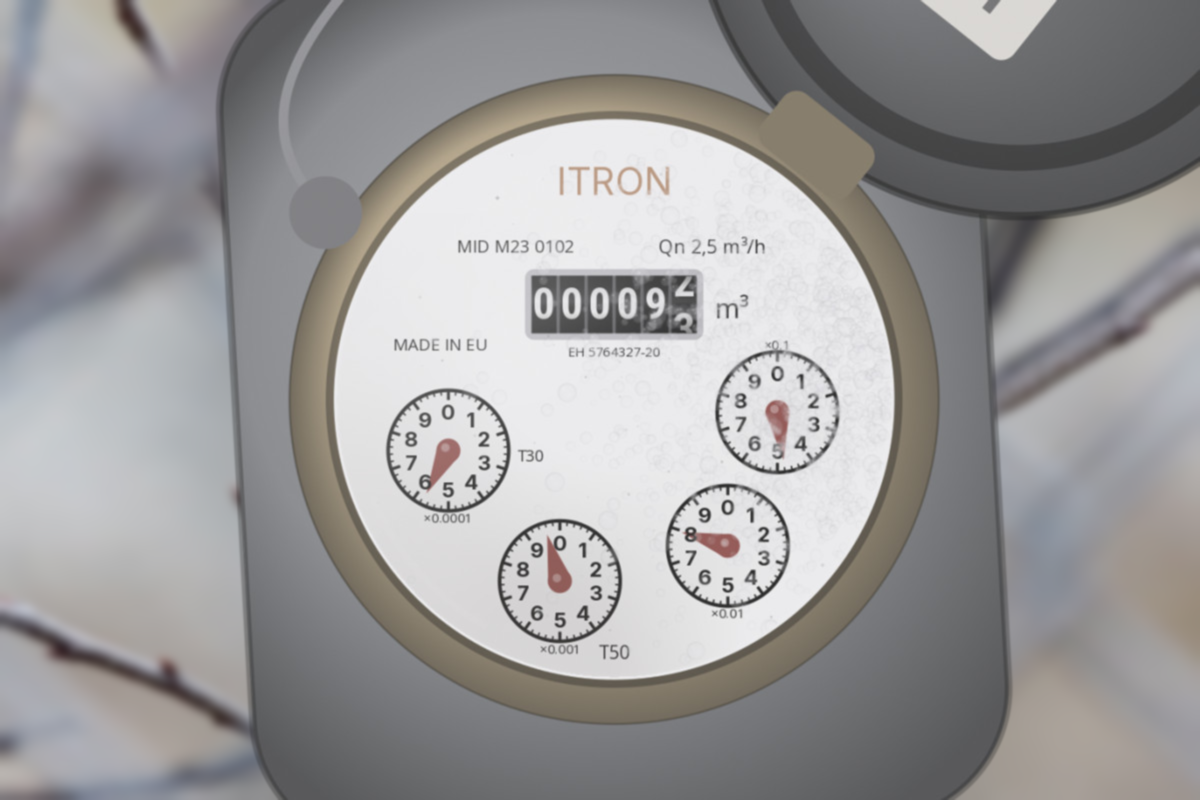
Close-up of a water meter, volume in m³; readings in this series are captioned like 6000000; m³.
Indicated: 92.4795; m³
